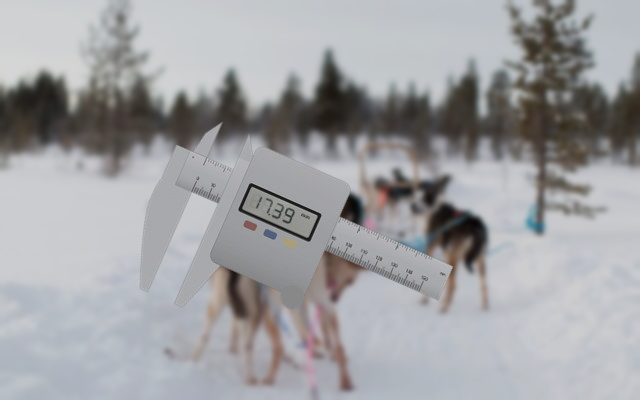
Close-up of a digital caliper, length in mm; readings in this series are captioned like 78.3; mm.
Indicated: 17.39; mm
